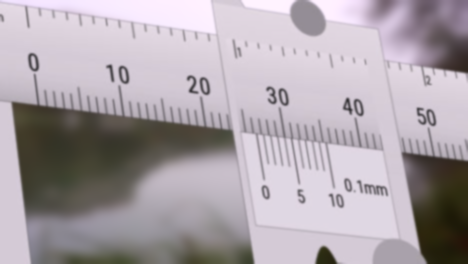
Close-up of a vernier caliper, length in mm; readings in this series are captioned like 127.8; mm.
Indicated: 26.4; mm
